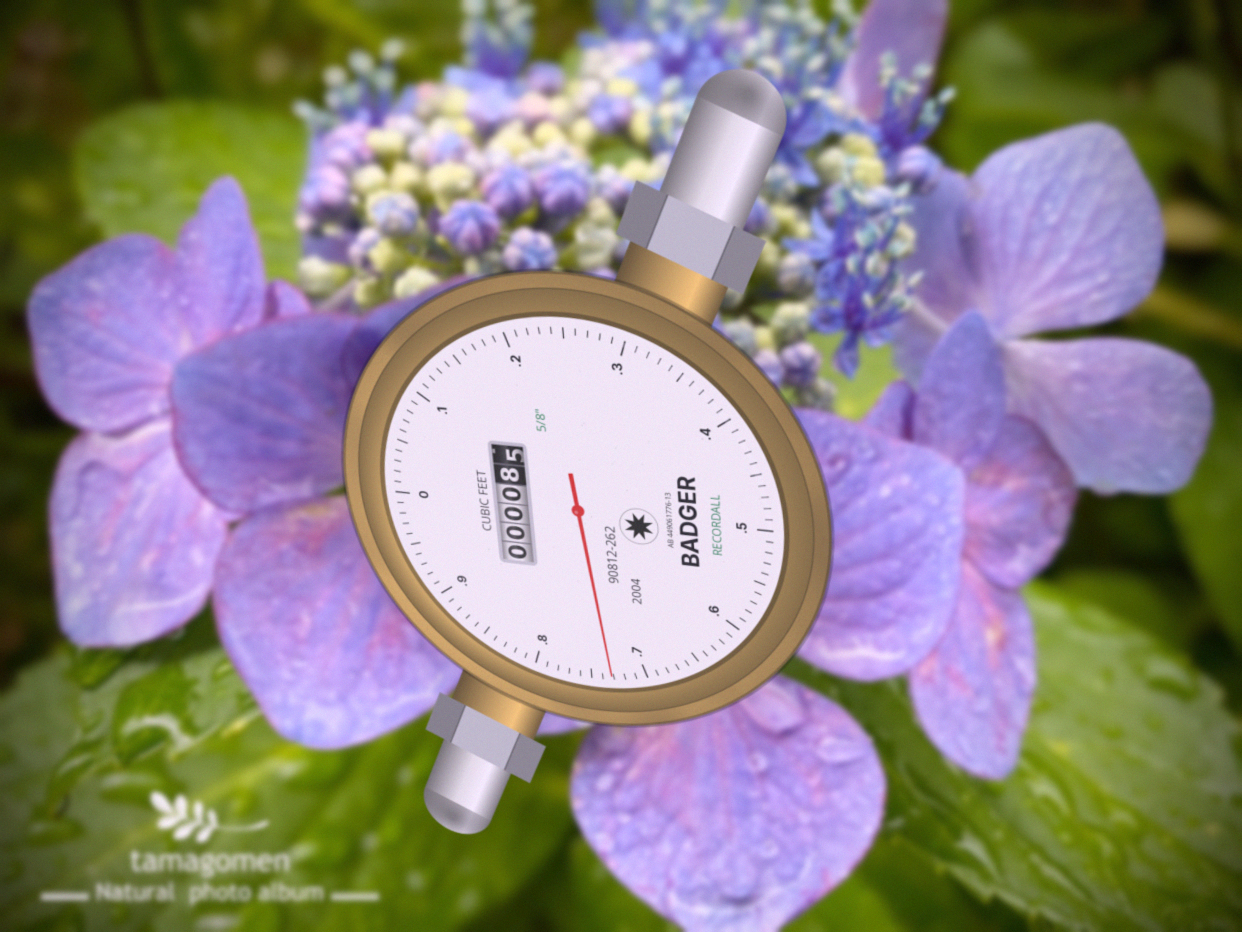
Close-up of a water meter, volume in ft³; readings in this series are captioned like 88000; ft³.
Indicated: 84.73; ft³
